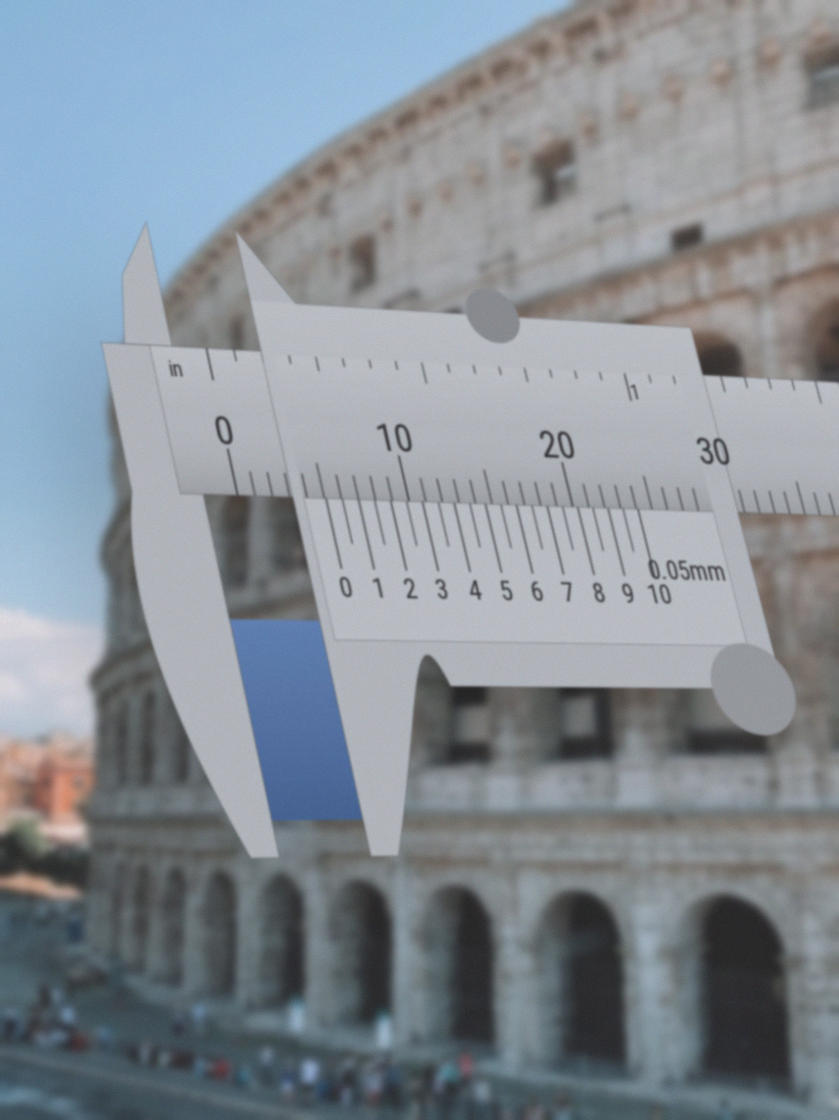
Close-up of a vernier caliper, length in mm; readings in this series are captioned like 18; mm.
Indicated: 5.1; mm
